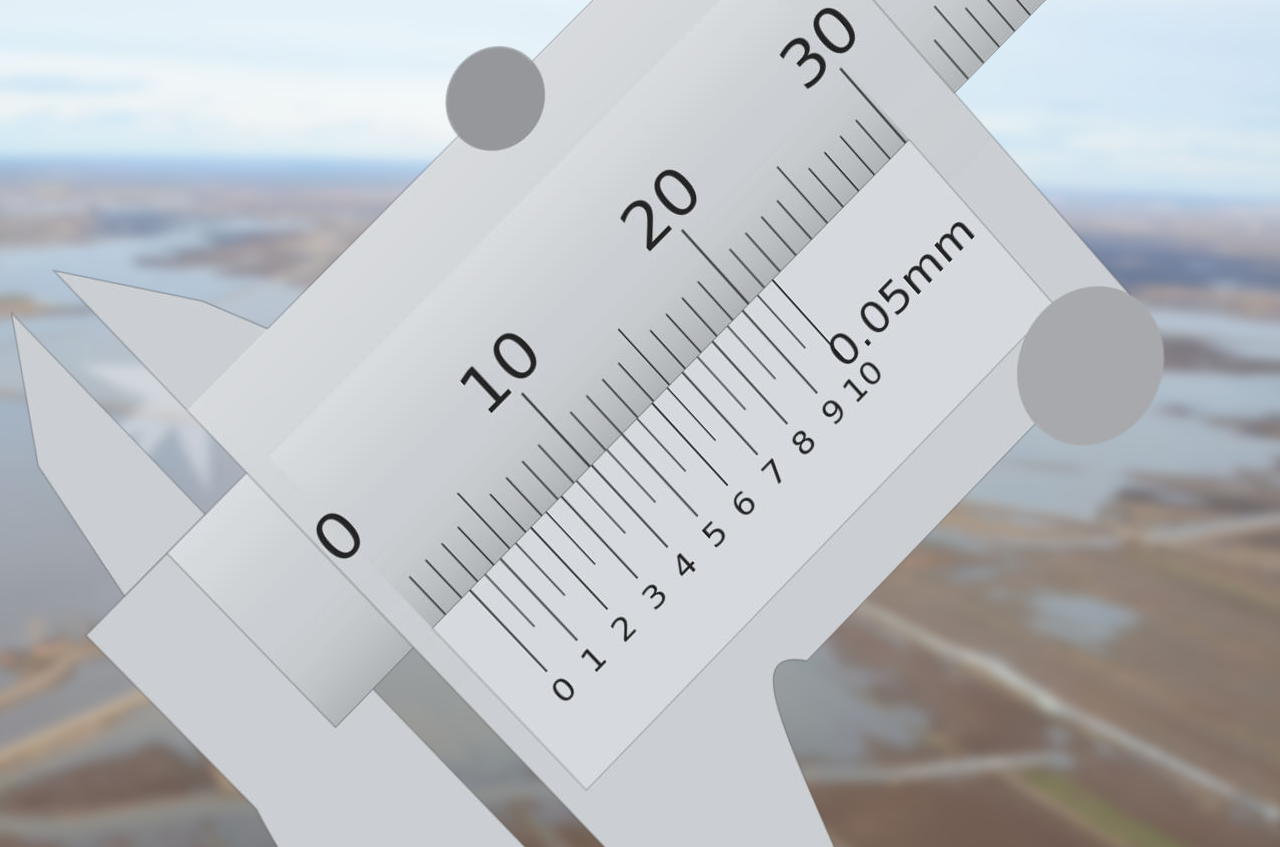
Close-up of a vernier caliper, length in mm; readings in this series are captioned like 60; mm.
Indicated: 2.5; mm
